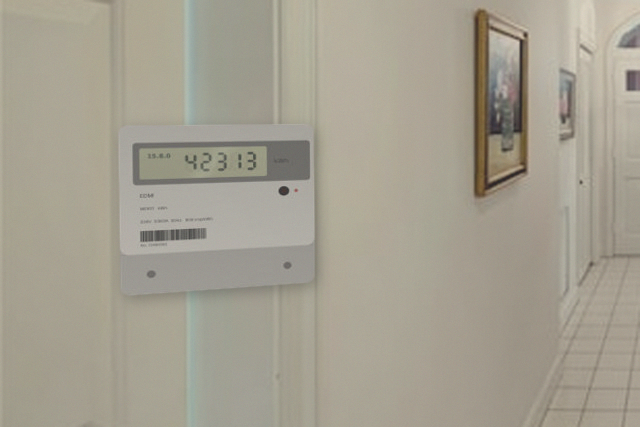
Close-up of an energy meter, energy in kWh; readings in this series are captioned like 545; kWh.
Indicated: 42313; kWh
